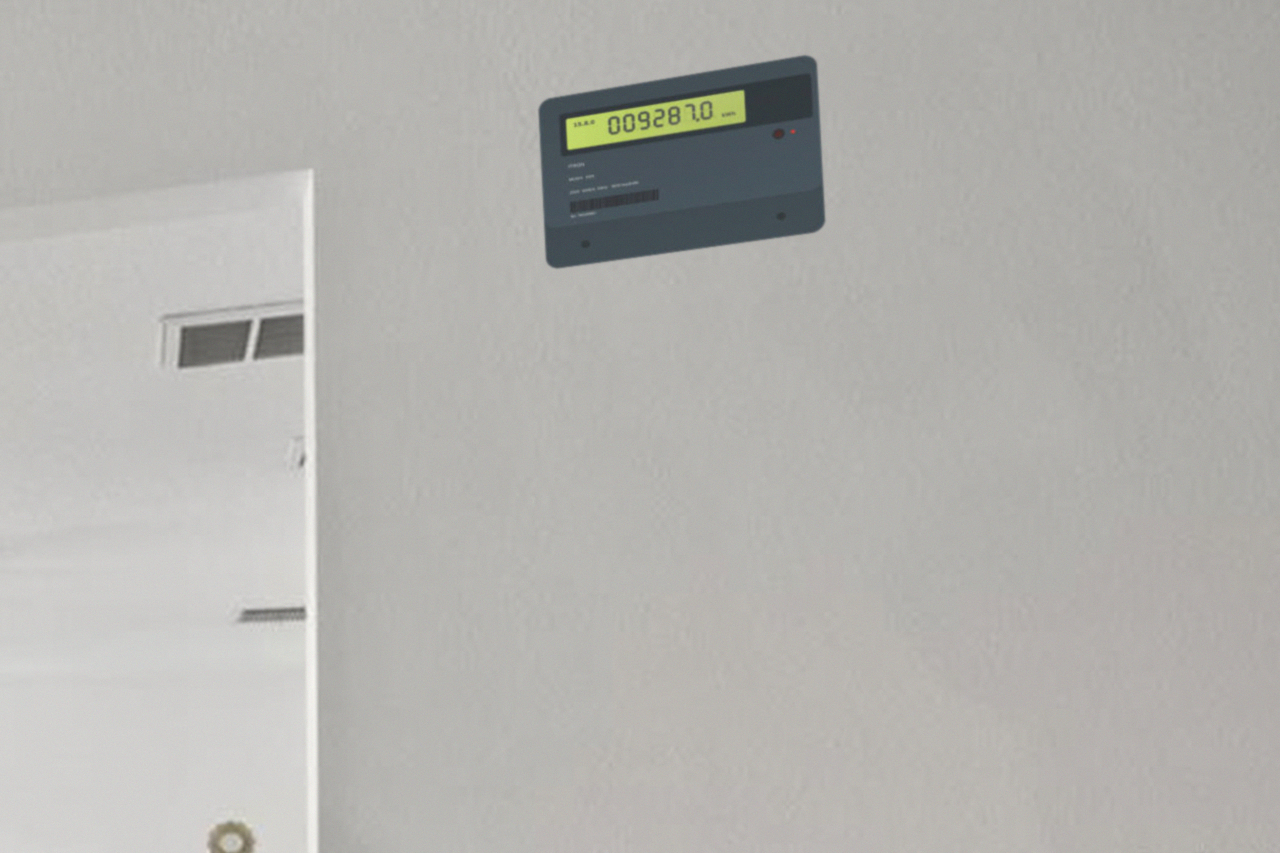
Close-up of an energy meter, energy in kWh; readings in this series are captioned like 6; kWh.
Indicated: 9287.0; kWh
